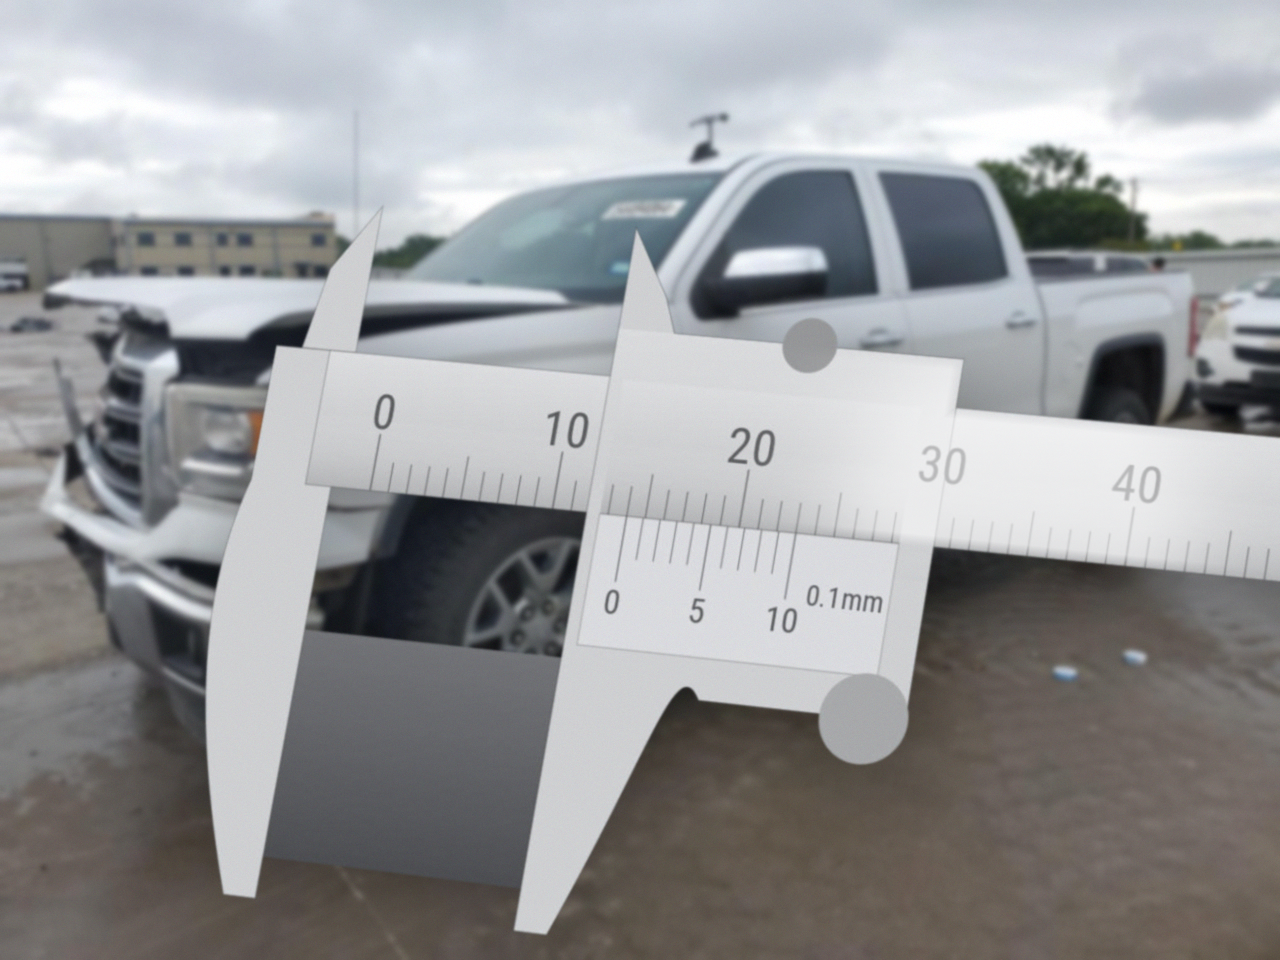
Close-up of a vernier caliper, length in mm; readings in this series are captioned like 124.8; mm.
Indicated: 14.0; mm
